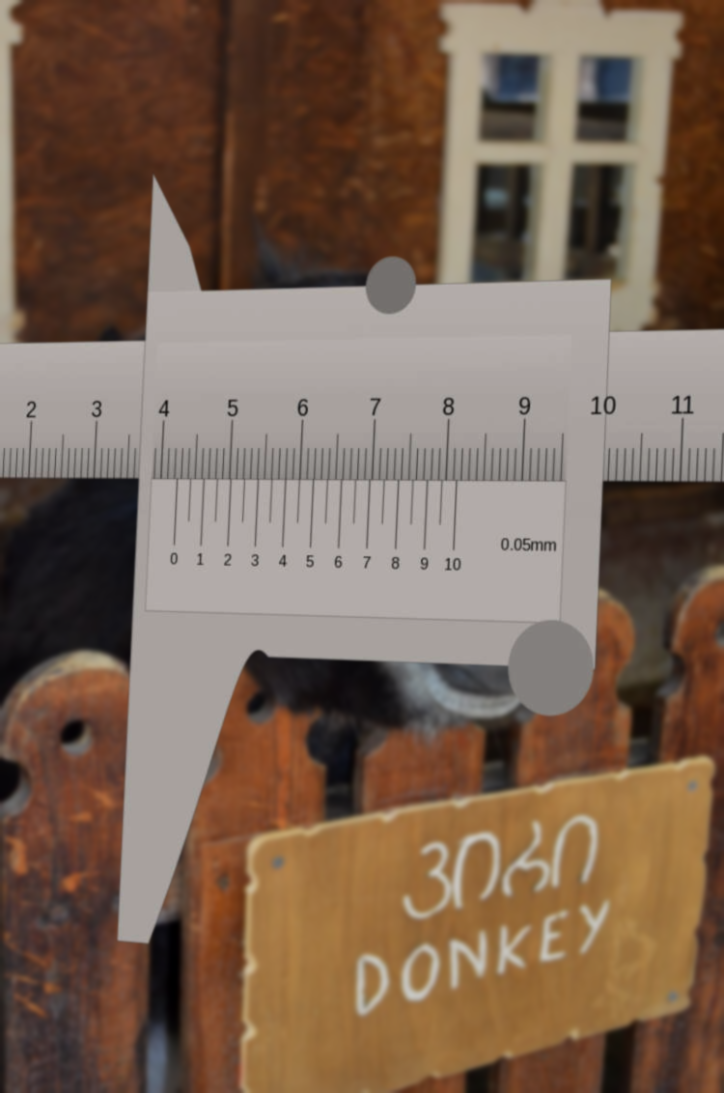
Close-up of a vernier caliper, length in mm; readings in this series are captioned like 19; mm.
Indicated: 42.4; mm
